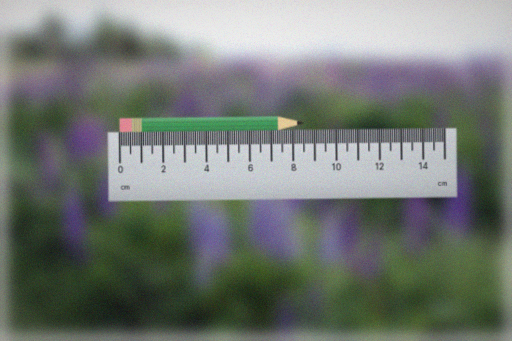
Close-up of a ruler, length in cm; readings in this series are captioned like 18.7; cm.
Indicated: 8.5; cm
